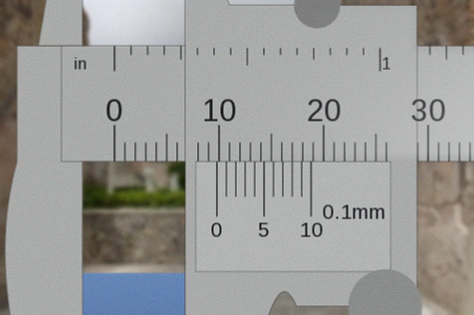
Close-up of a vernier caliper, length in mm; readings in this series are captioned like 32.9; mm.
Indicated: 9.8; mm
